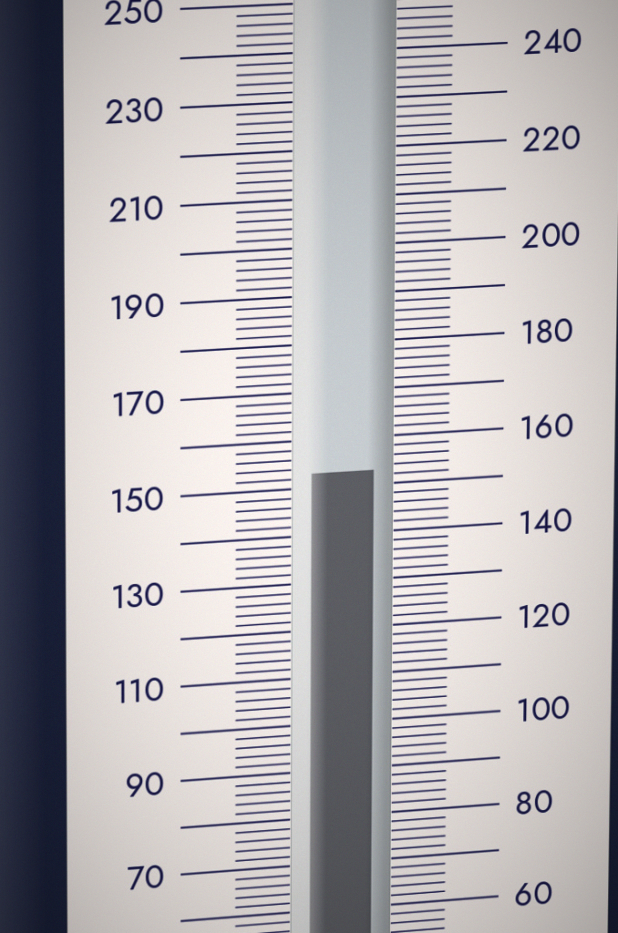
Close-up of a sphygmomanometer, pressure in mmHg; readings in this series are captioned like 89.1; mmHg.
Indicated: 153; mmHg
